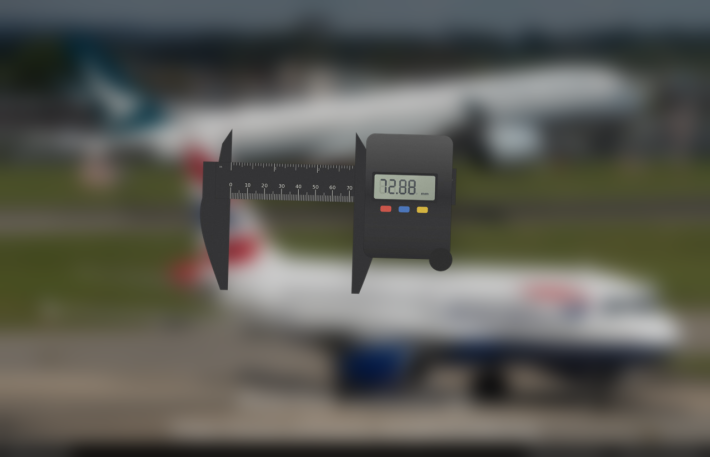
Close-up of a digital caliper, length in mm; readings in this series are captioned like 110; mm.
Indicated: 72.88; mm
